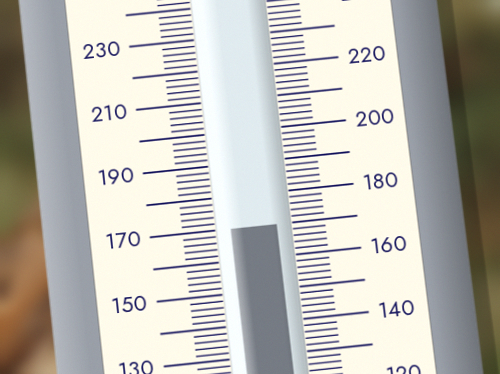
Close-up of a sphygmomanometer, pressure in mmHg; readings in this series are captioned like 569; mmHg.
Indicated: 170; mmHg
